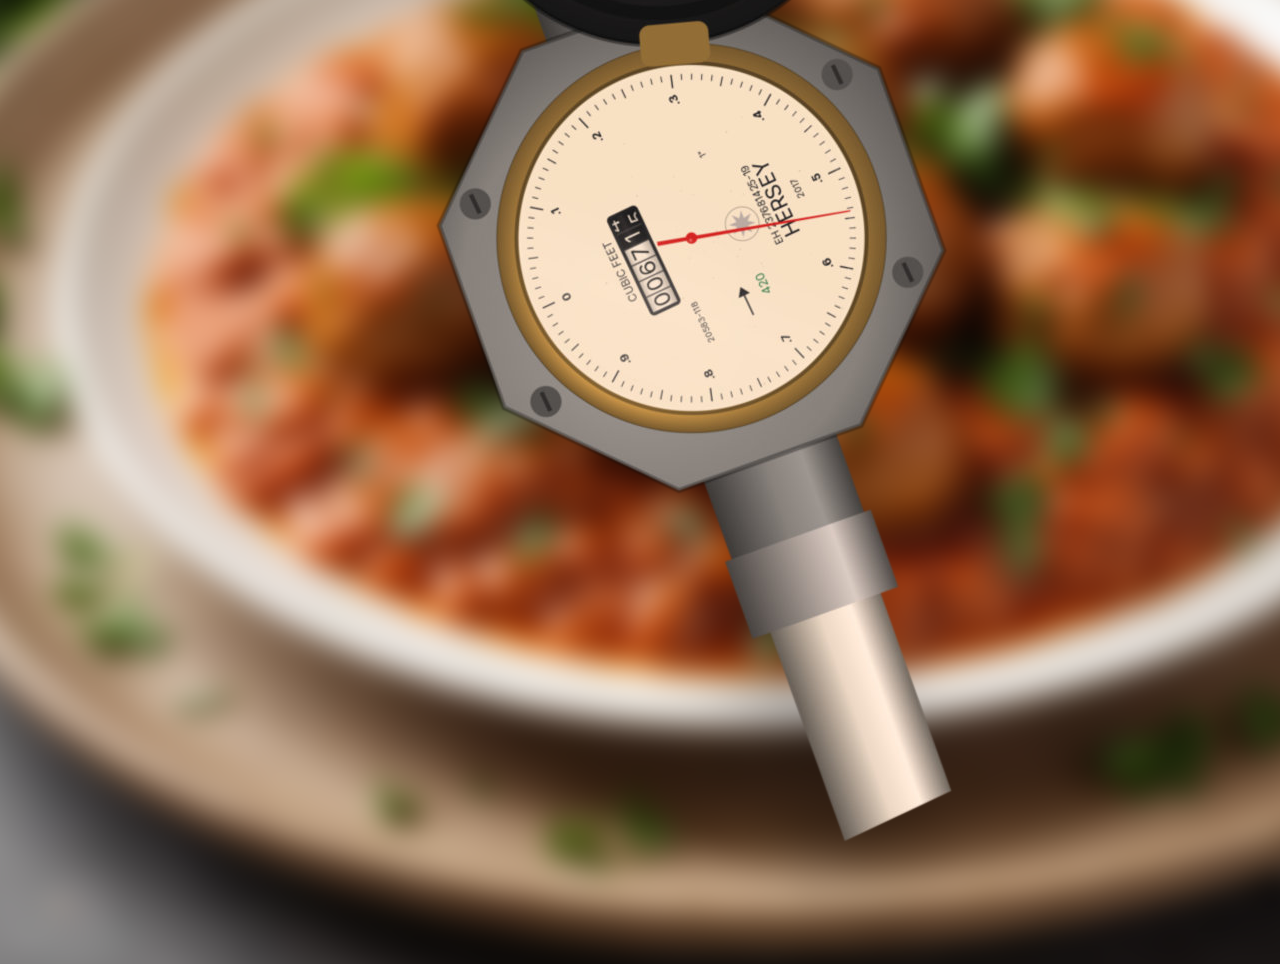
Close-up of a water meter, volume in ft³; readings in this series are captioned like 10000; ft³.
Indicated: 6714.54; ft³
